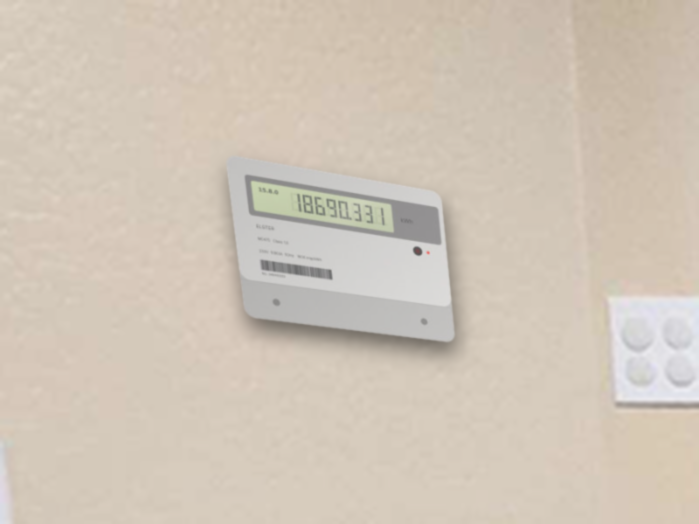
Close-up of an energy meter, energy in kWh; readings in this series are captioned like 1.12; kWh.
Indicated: 18690.331; kWh
